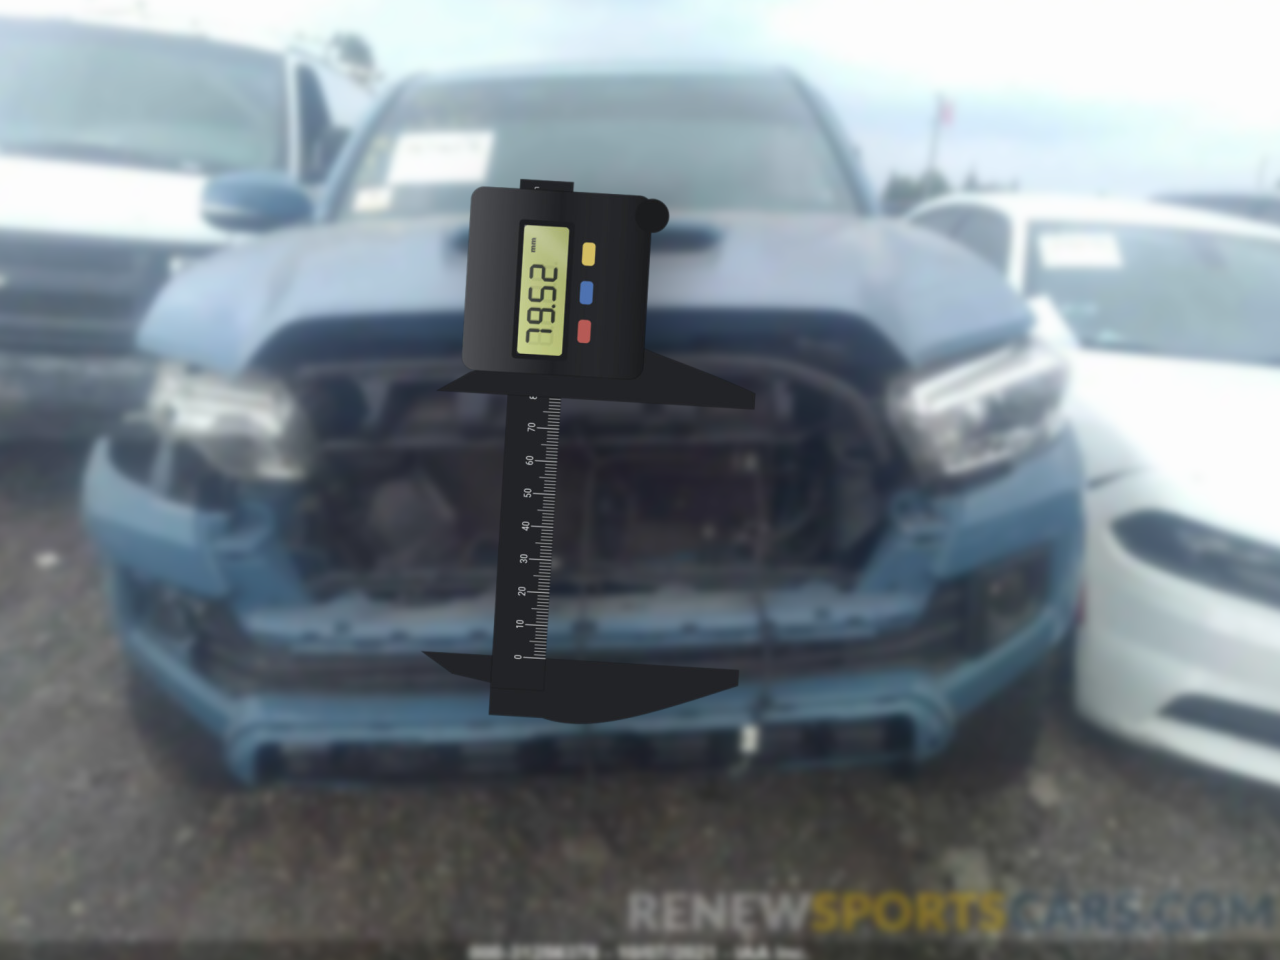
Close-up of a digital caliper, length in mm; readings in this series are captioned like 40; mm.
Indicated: 79.52; mm
